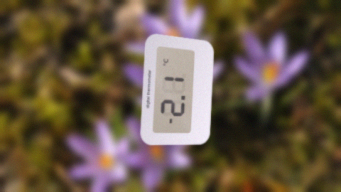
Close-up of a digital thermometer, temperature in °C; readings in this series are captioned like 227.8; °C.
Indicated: -2.1; °C
